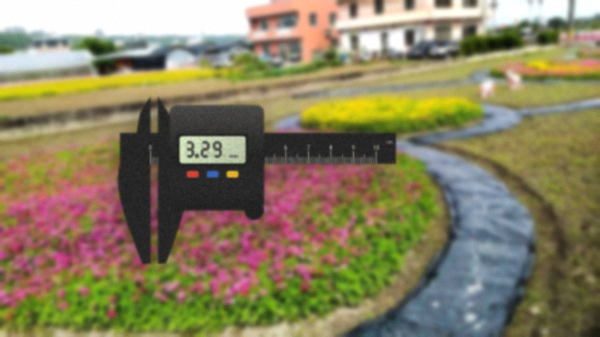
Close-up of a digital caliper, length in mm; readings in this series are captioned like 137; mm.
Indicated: 3.29; mm
